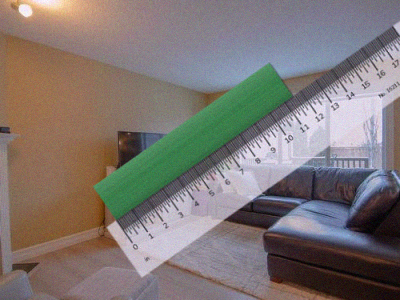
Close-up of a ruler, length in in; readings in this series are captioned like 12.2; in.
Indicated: 11.5; in
